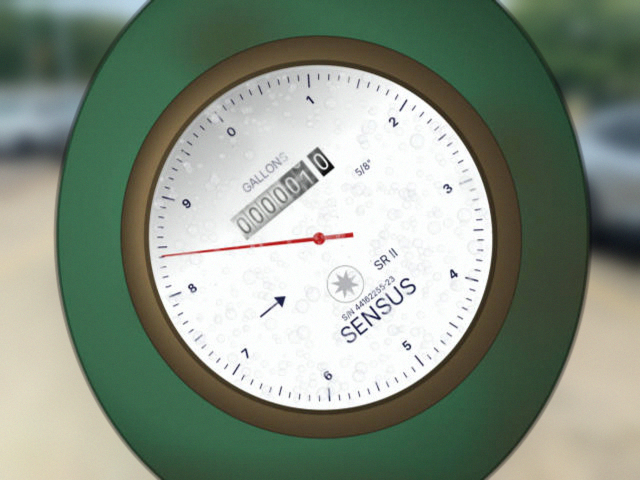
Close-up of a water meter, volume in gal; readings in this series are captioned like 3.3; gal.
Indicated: 8.4; gal
